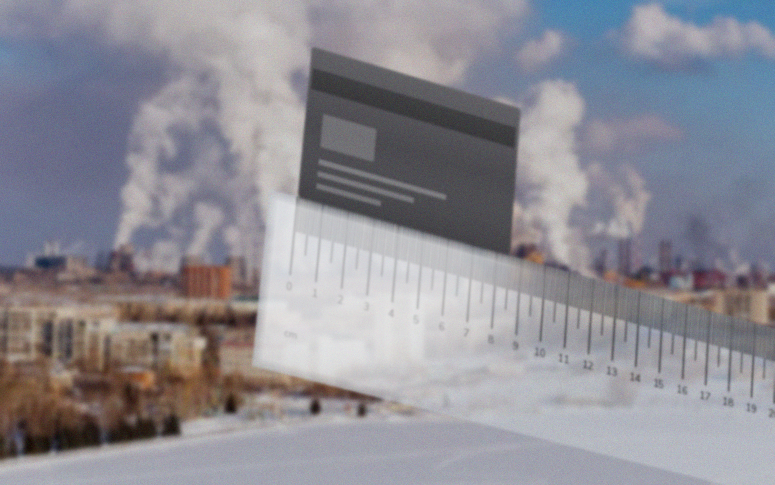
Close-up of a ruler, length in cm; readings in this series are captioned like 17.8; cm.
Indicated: 8.5; cm
